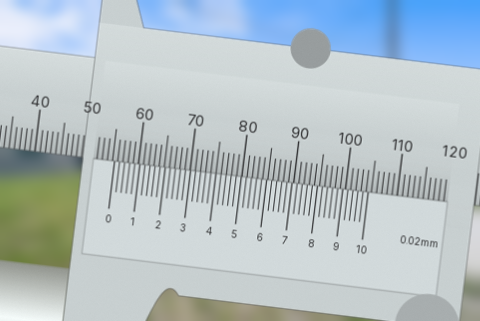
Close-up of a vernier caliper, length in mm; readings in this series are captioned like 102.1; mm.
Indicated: 55.4; mm
